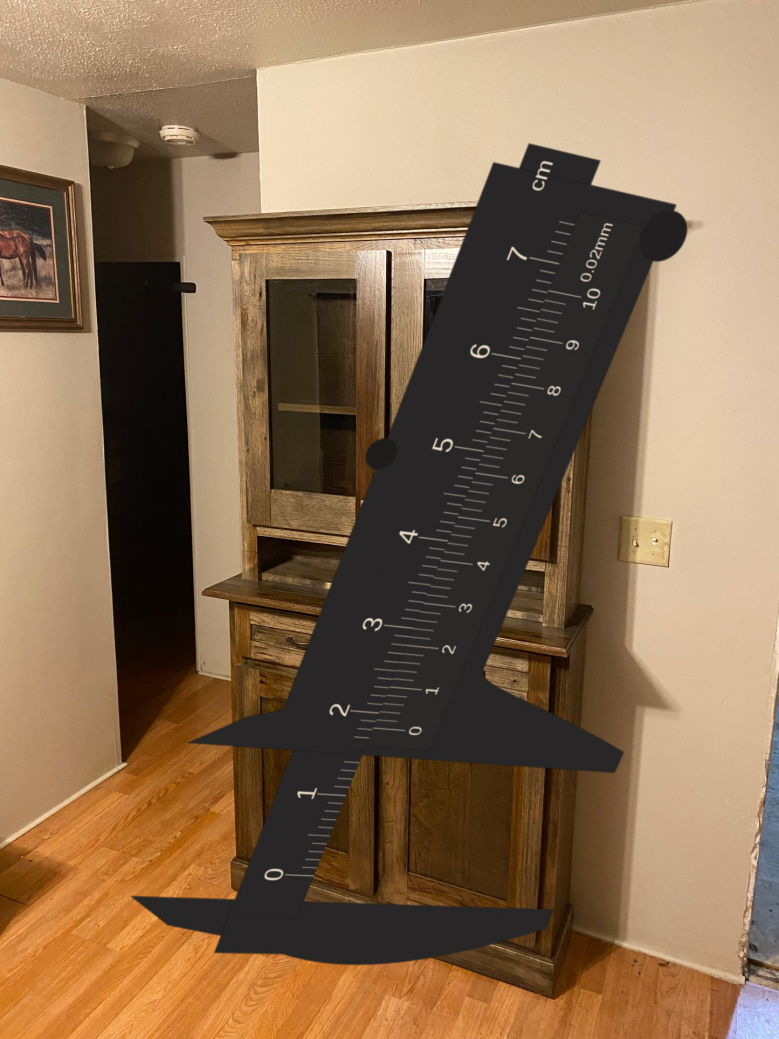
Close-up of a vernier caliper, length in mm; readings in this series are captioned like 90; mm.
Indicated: 18.2; mm
